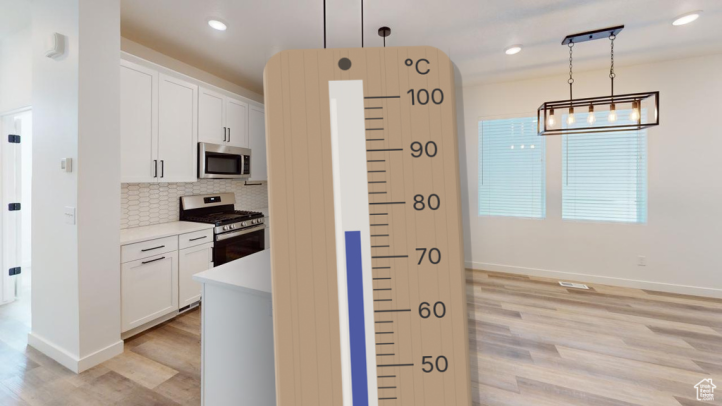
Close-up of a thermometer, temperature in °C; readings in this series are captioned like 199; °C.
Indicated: 75; °C
